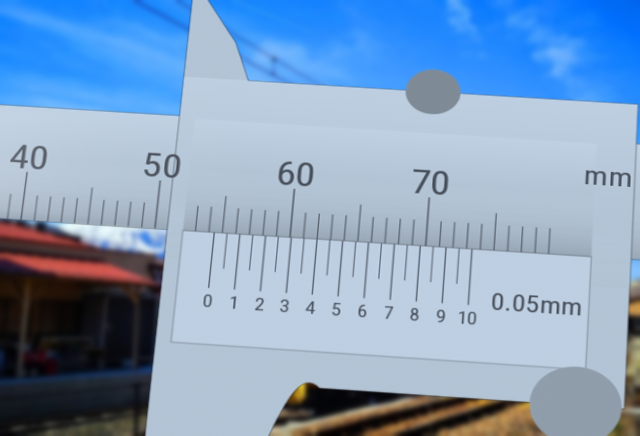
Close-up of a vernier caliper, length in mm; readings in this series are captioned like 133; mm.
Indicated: 54.4; mm
